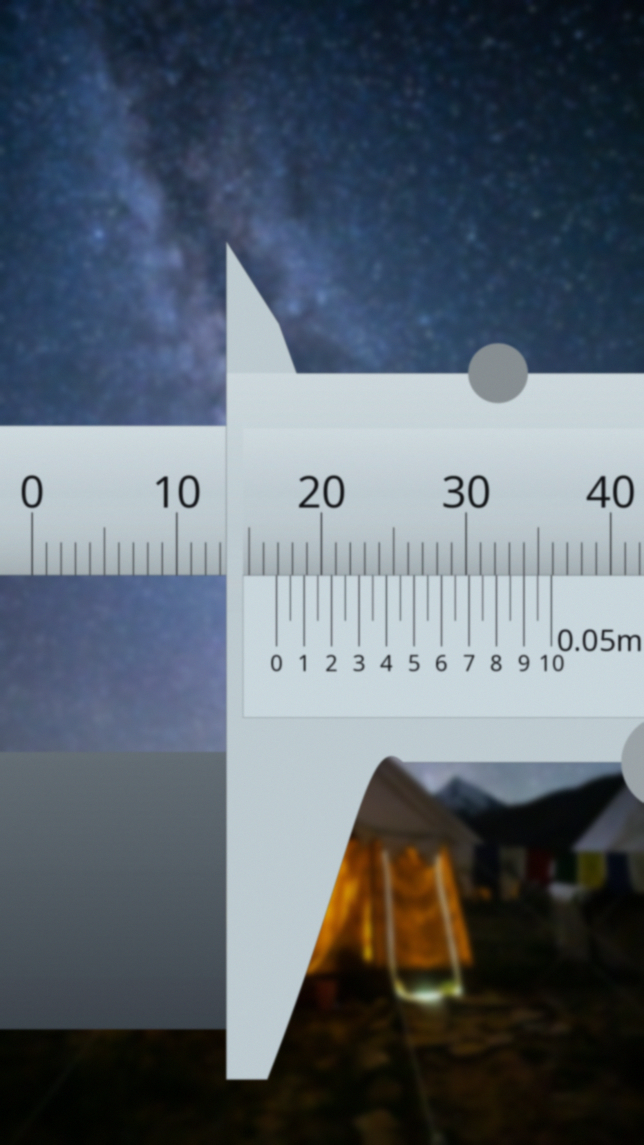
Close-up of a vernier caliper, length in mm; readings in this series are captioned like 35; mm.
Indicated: 16.9; mm
